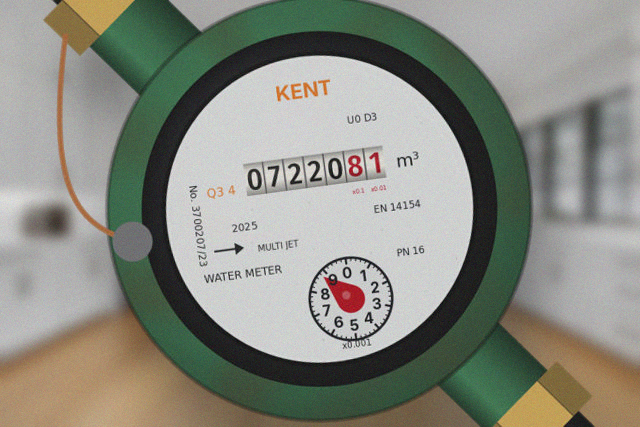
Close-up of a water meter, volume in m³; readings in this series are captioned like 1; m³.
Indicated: 7220.818; m³
